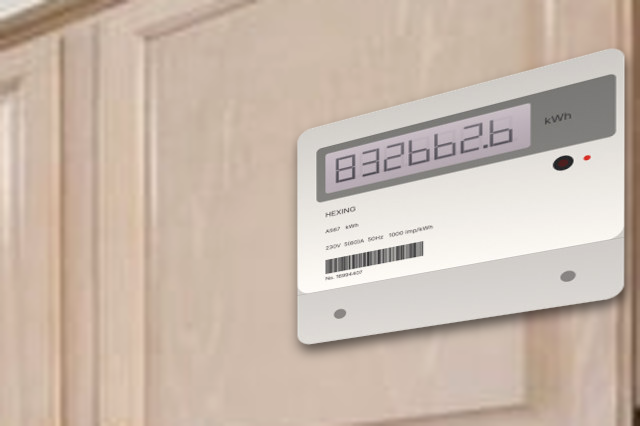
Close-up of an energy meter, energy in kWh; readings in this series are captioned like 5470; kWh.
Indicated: 832662.6; kWh
